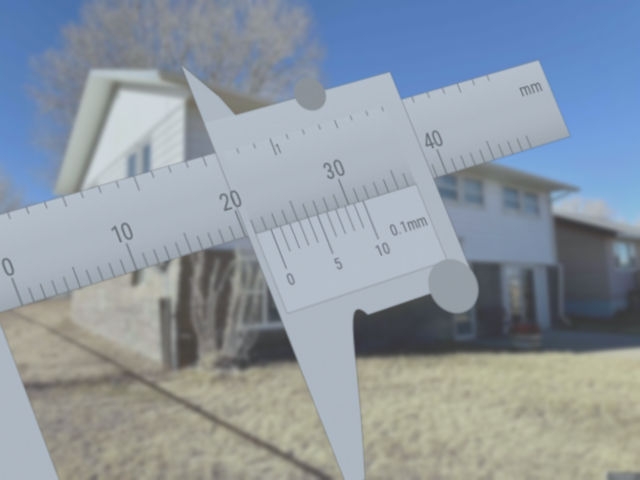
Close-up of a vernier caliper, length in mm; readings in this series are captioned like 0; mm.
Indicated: 22.4; mm
